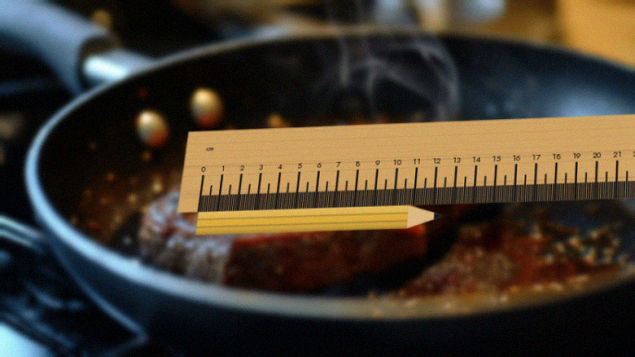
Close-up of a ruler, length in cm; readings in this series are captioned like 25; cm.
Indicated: 12.5; cm
